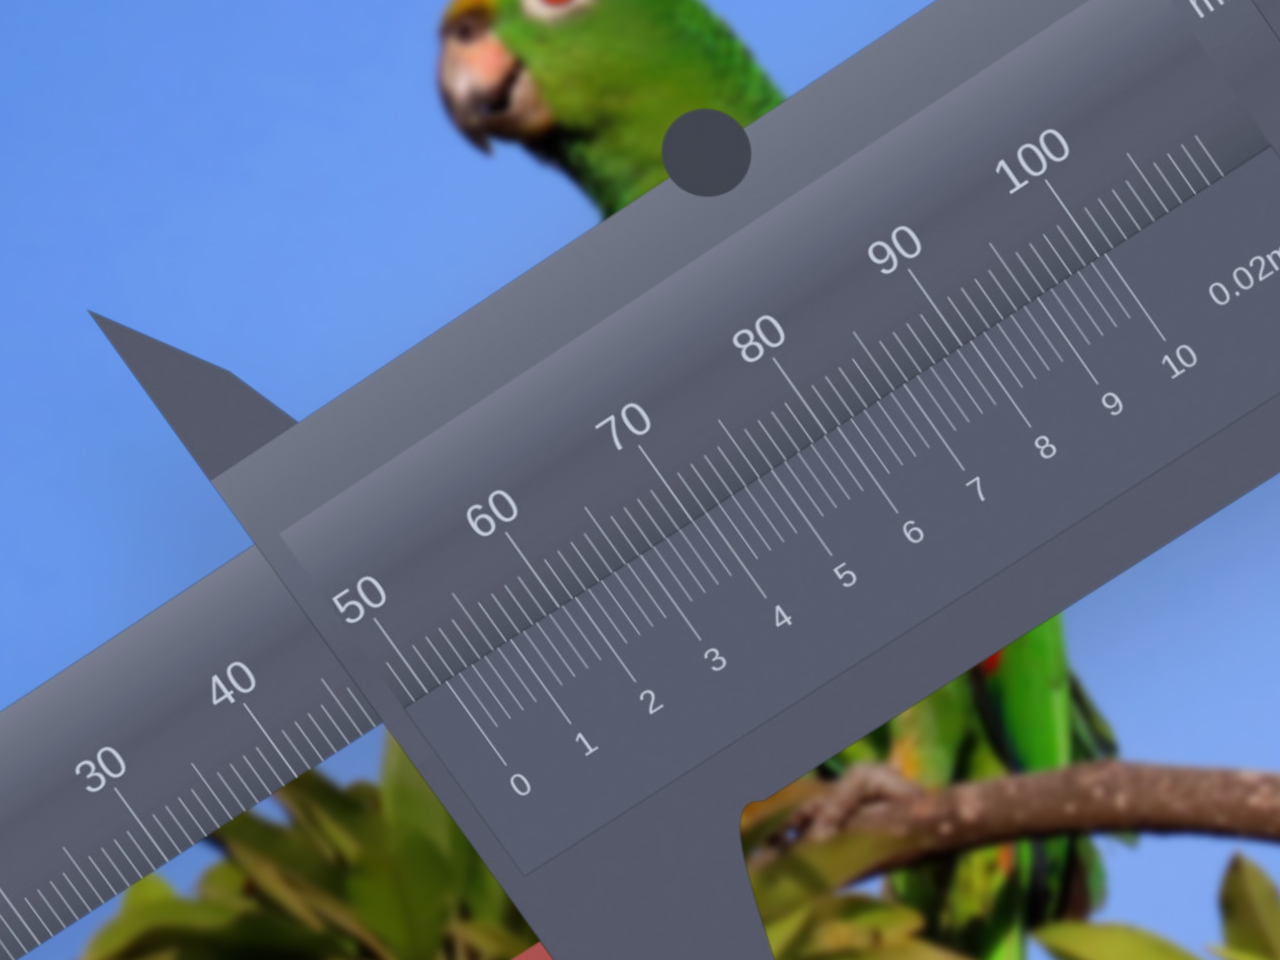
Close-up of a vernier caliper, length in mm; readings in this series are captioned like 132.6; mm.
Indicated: 51.4; mm
